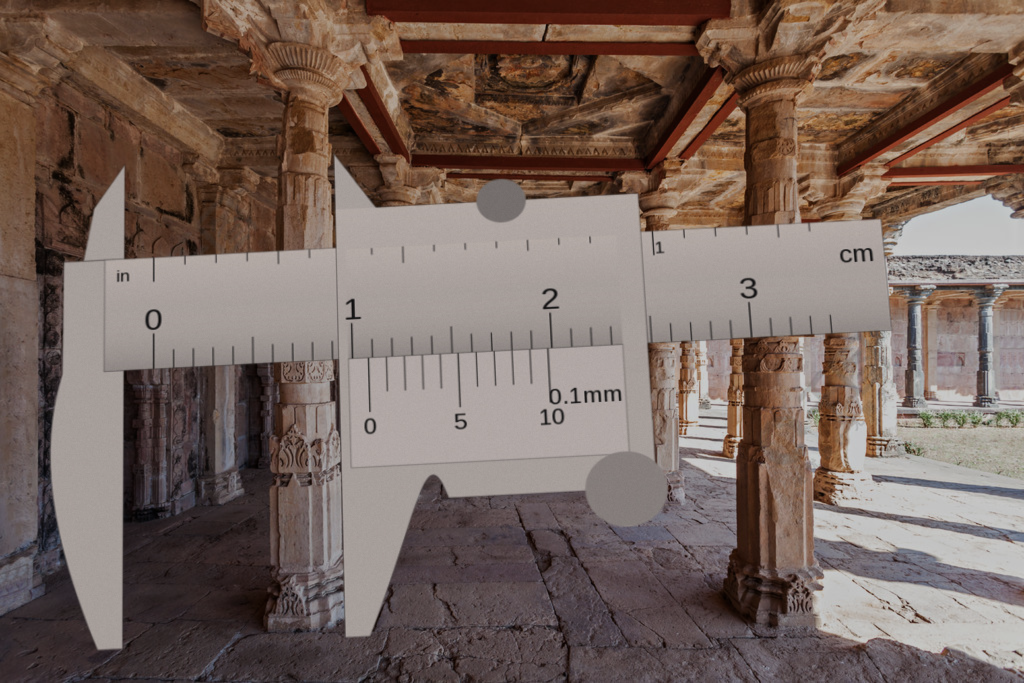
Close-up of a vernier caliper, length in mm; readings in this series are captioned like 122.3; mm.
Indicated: 10.8; mm
